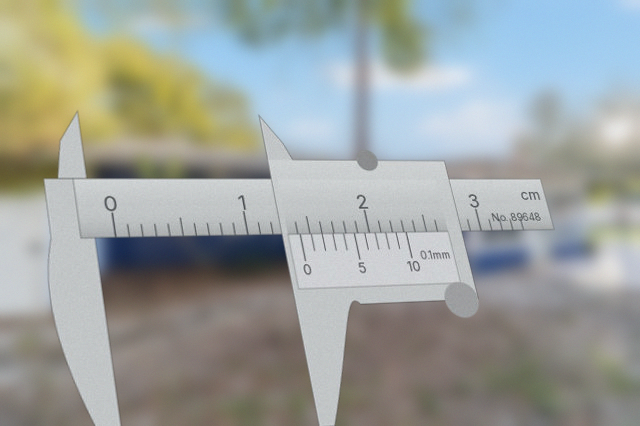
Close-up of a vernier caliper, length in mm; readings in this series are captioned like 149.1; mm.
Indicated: 14.2; mm
